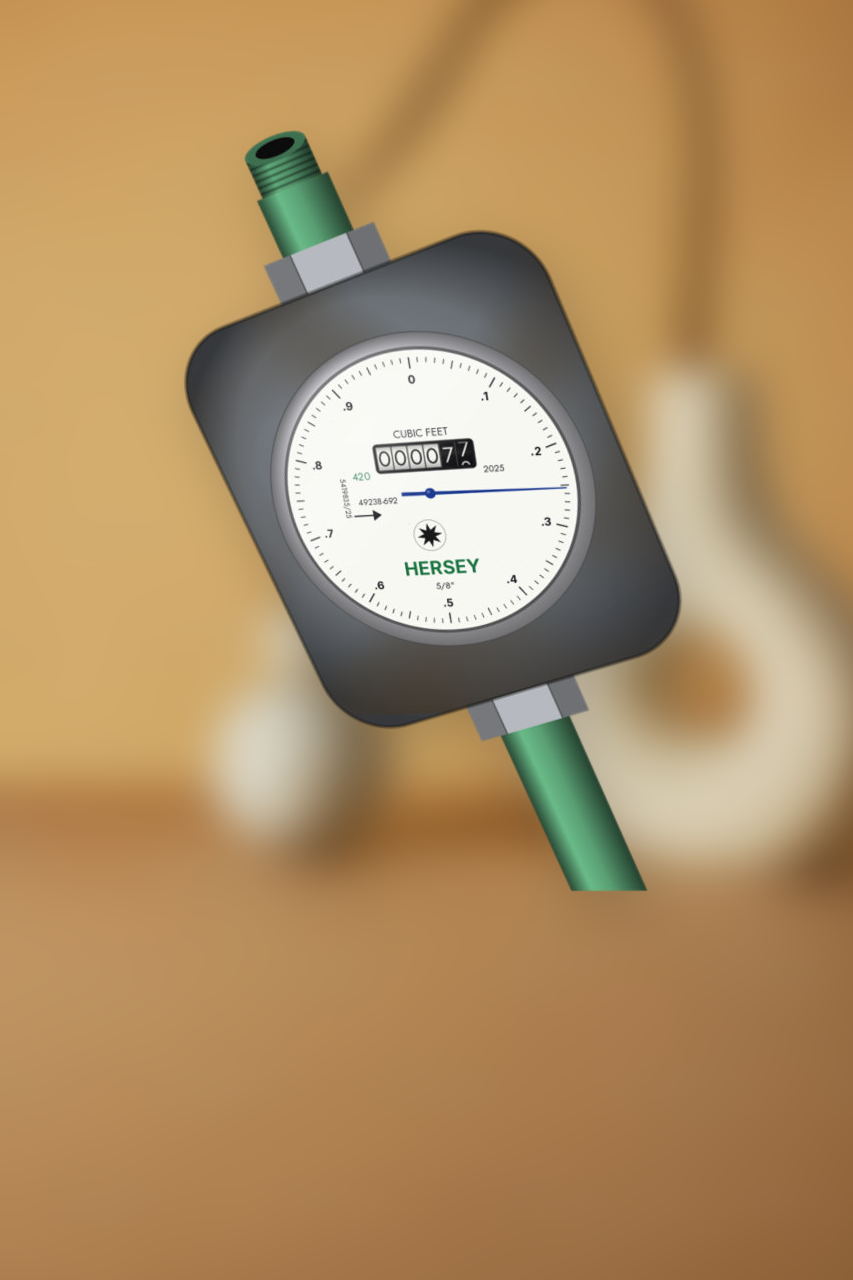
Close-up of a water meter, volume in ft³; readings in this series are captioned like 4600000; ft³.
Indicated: 77.25; ft³
